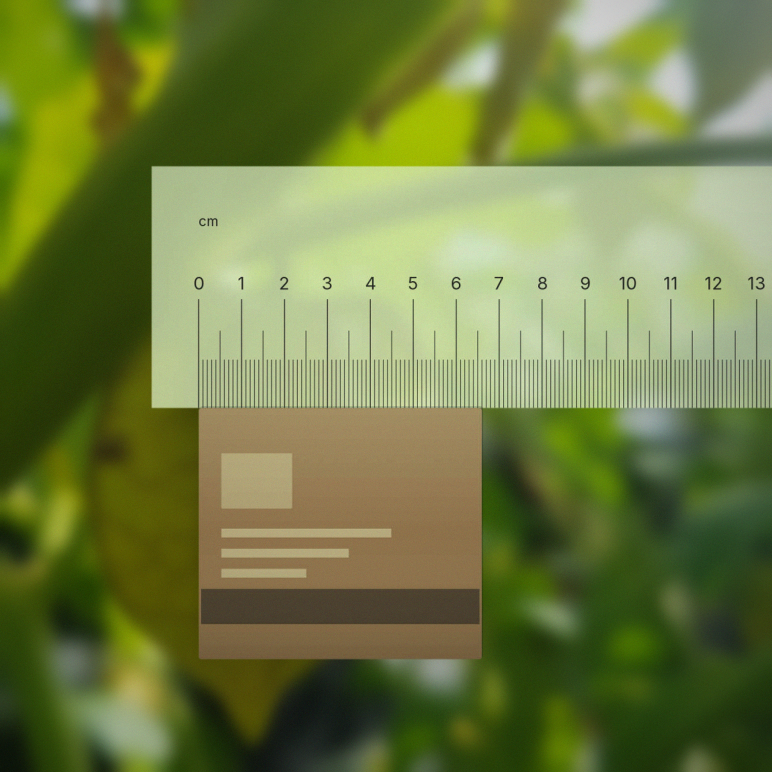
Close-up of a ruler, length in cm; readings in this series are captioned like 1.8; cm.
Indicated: 6.6; cm
